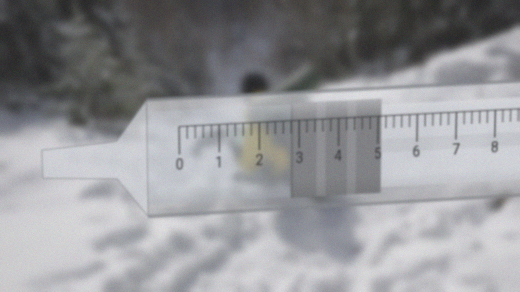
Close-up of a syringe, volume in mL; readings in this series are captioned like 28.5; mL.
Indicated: 2.8; mL
